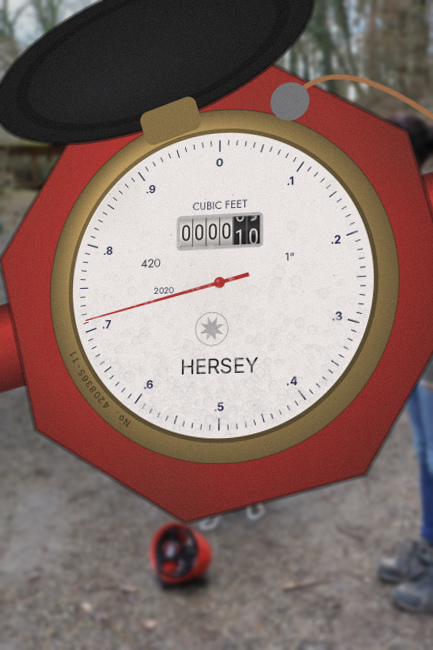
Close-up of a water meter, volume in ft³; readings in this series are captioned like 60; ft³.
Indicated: 9.71; ft³
